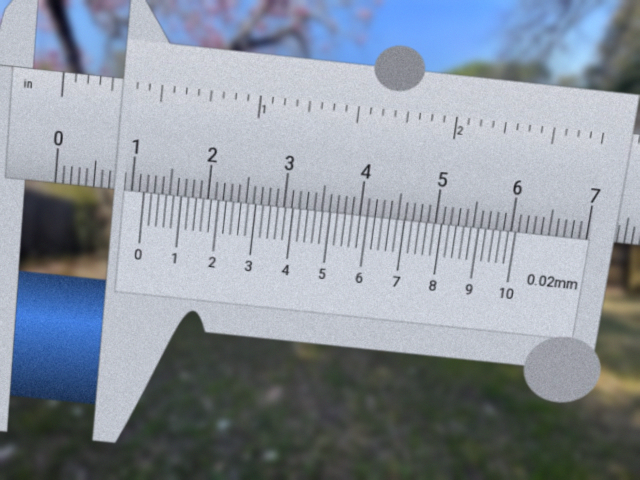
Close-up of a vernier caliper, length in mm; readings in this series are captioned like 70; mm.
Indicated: 11.6; mm
